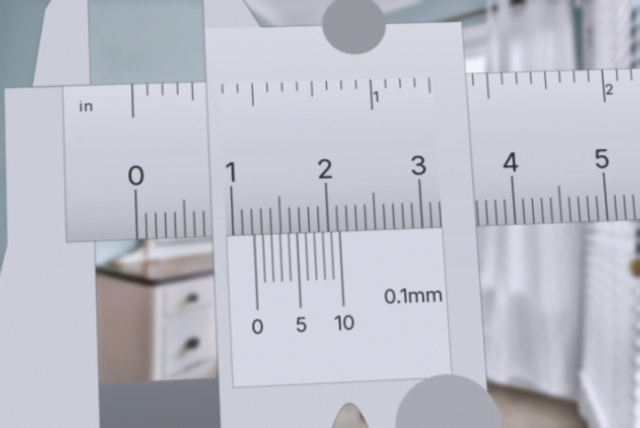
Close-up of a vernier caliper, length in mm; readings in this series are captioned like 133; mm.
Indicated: 12.2; mm
